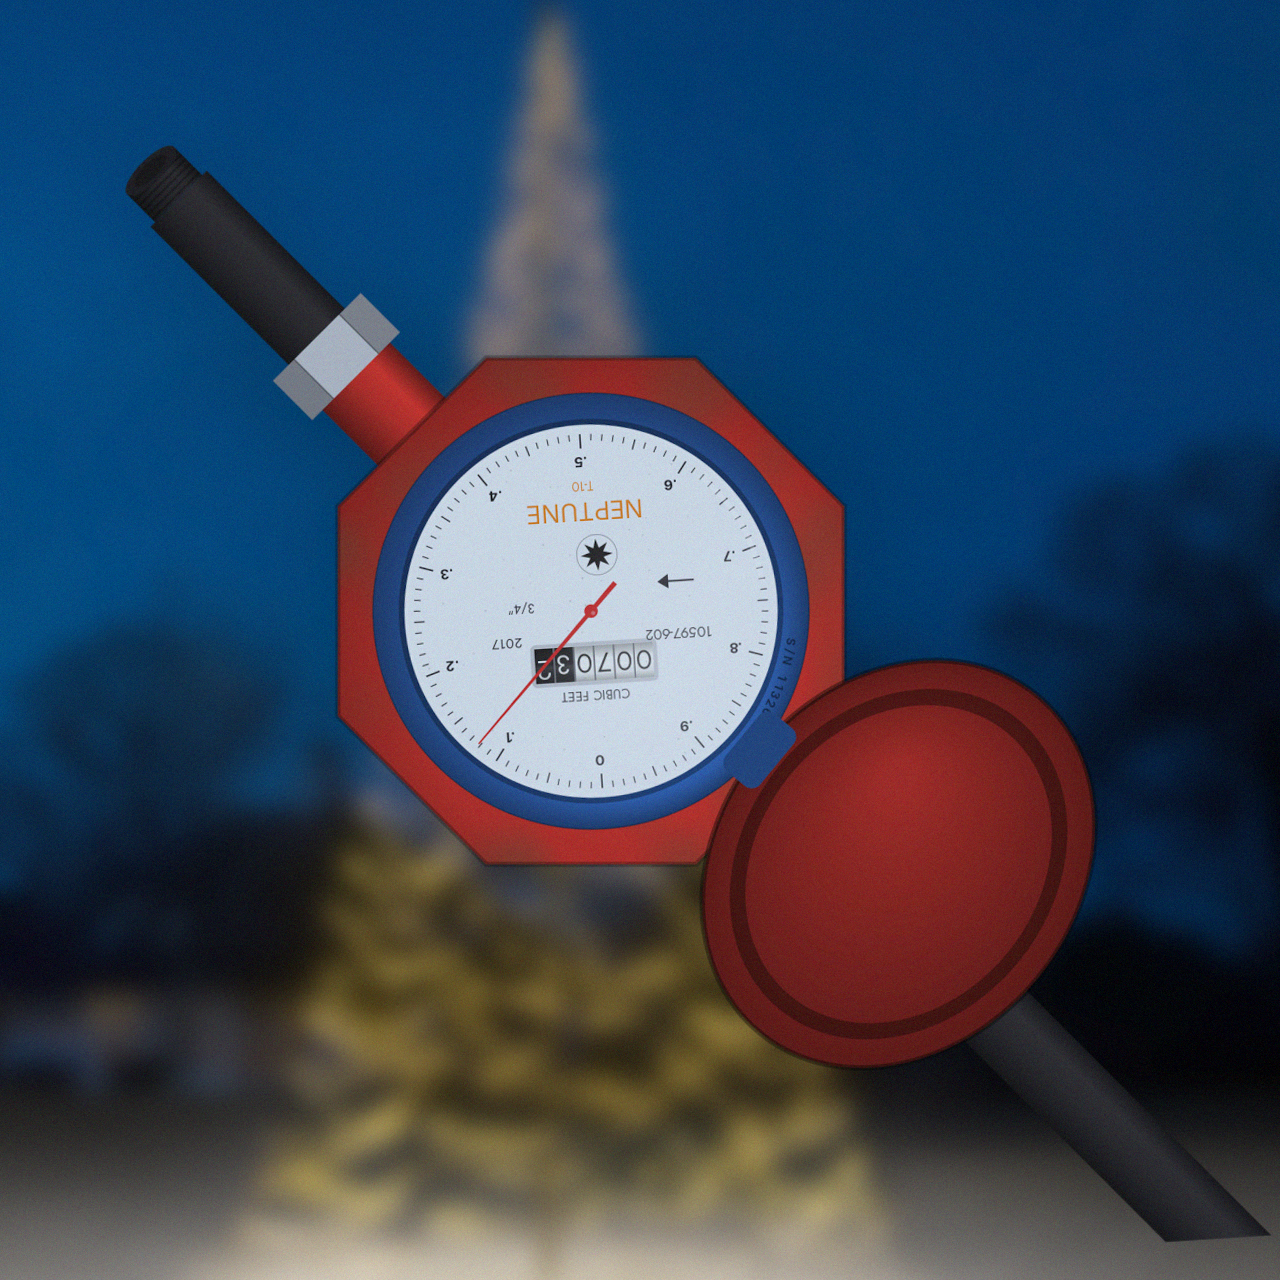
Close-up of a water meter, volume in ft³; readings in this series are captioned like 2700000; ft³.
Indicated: 7032.12; ft³
